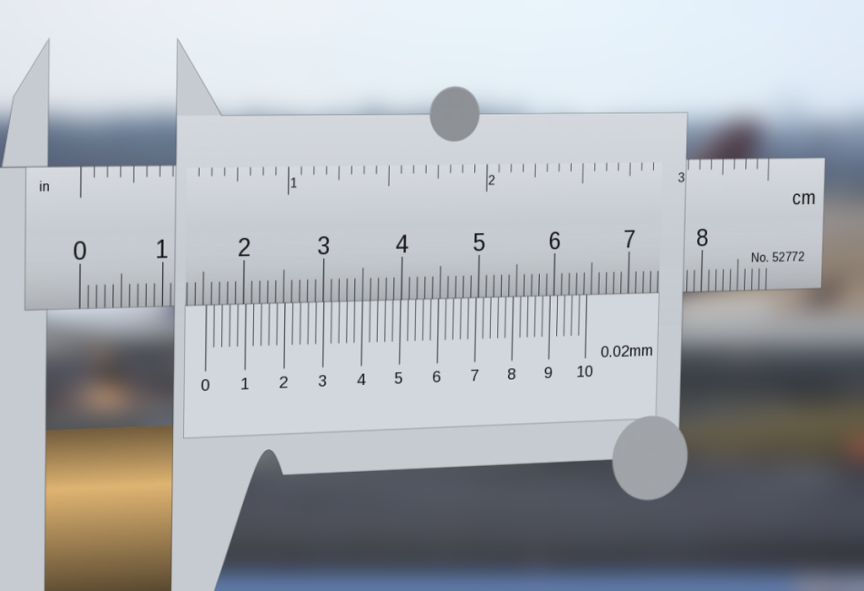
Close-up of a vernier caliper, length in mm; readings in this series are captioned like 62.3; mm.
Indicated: 15.4; mm
